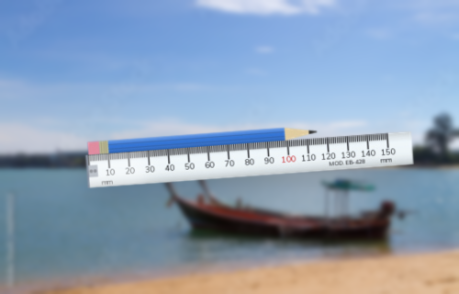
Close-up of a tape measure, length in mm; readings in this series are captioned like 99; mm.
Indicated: 115; mm
